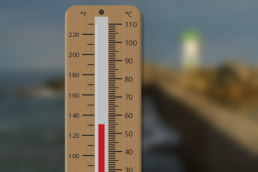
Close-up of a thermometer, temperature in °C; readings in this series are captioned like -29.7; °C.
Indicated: 55; °C
